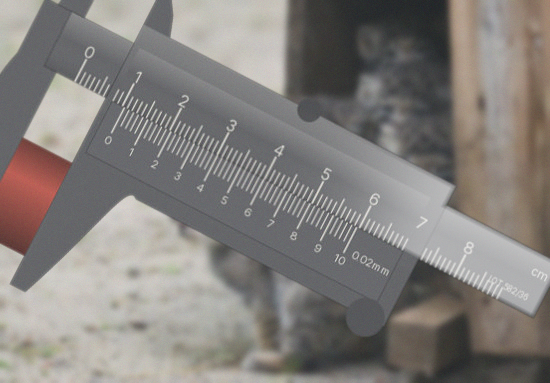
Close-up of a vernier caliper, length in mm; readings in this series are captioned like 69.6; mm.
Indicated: 10.5; mm
